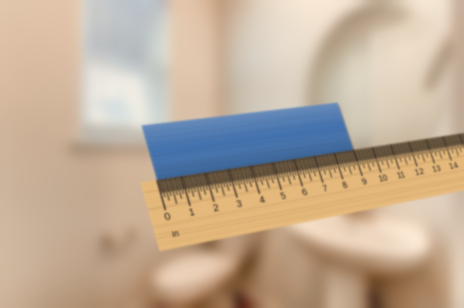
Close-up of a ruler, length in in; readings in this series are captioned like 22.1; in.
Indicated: 9; in
